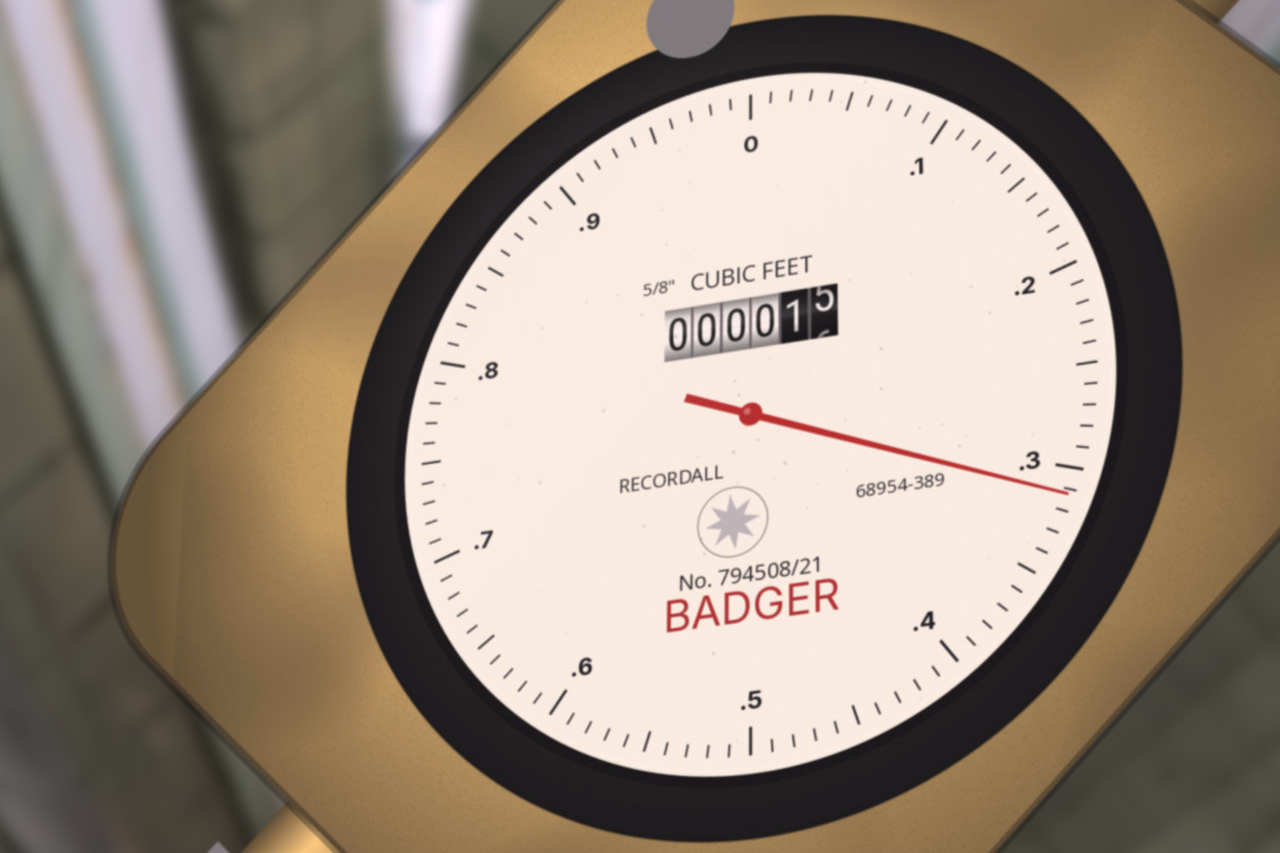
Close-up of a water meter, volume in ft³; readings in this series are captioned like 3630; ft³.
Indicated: 15.31; ft³
